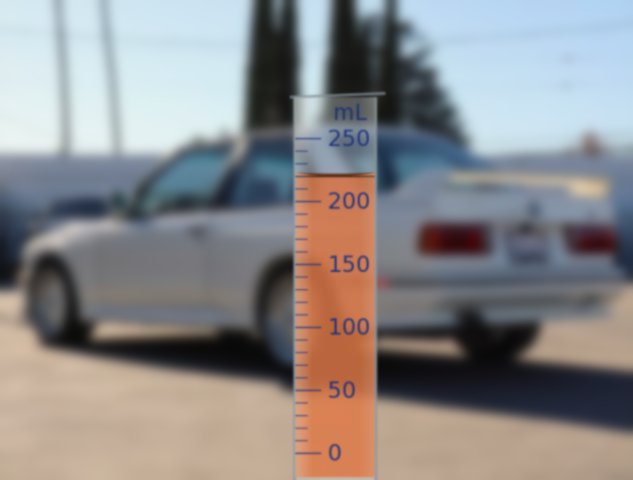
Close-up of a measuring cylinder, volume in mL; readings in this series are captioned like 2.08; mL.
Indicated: 220; mL
